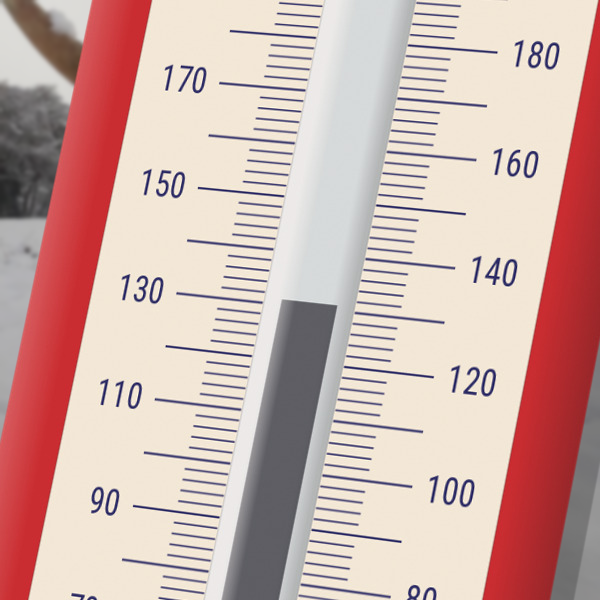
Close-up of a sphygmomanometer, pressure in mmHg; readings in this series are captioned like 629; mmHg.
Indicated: 131; mmHg
